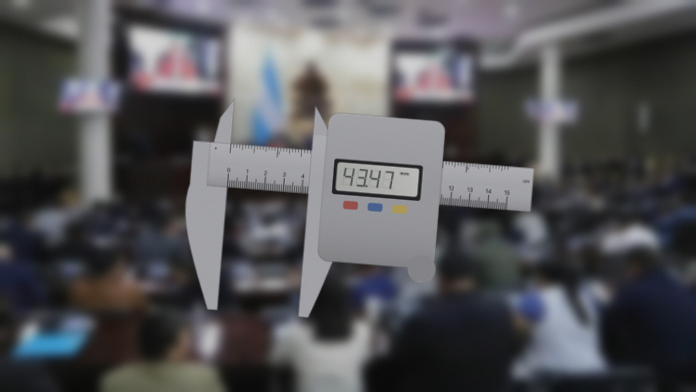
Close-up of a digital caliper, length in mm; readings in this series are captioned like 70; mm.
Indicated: 43.47; mm
